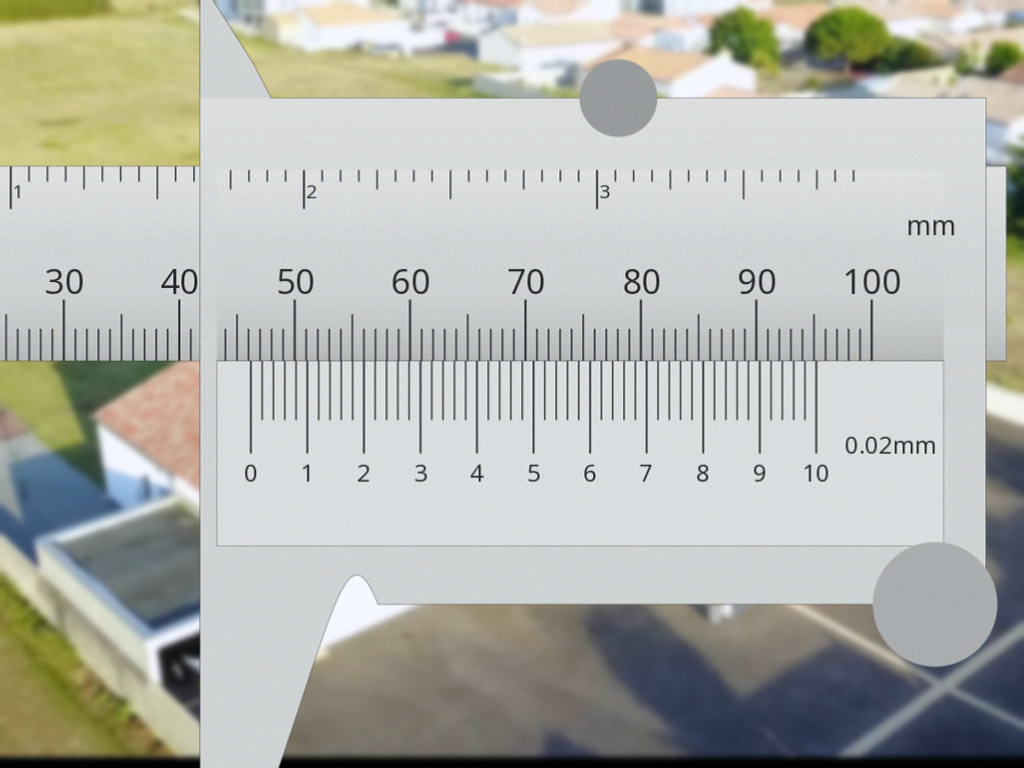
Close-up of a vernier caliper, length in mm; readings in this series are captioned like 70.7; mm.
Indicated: 46.2; mm
